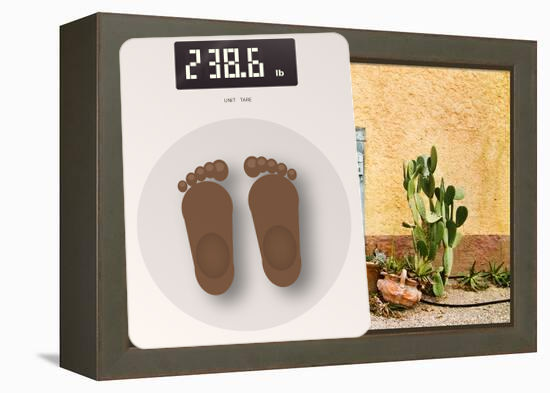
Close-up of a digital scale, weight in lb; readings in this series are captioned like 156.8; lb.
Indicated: 238.6; lb
